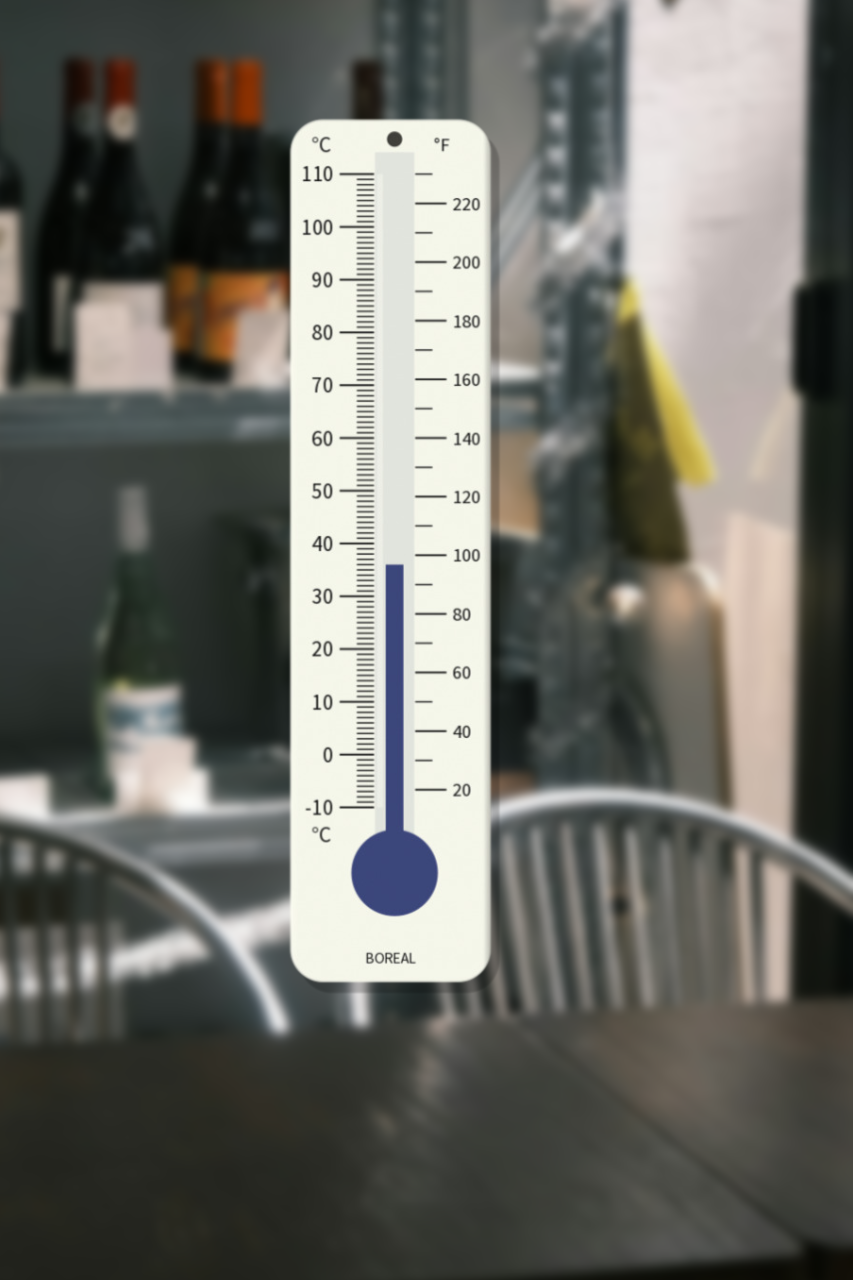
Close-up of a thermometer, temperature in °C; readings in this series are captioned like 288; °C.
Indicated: 36; °C
